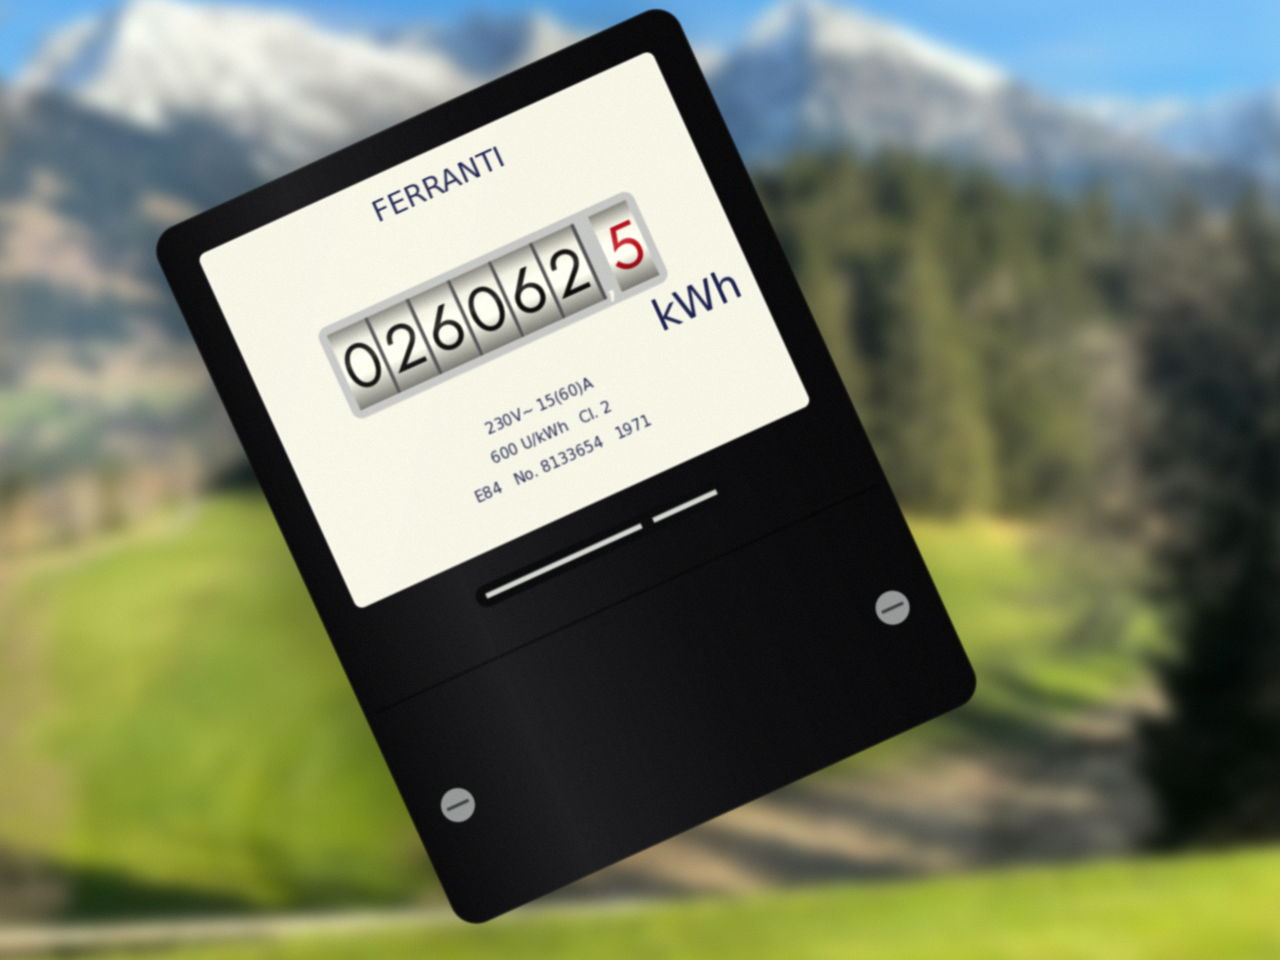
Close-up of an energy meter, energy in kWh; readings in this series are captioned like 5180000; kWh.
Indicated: 26062.5; kWh
